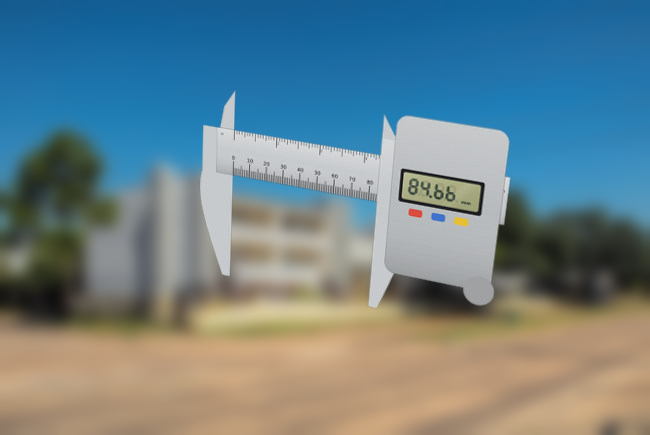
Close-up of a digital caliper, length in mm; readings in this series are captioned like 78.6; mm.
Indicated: 84.66; mm
